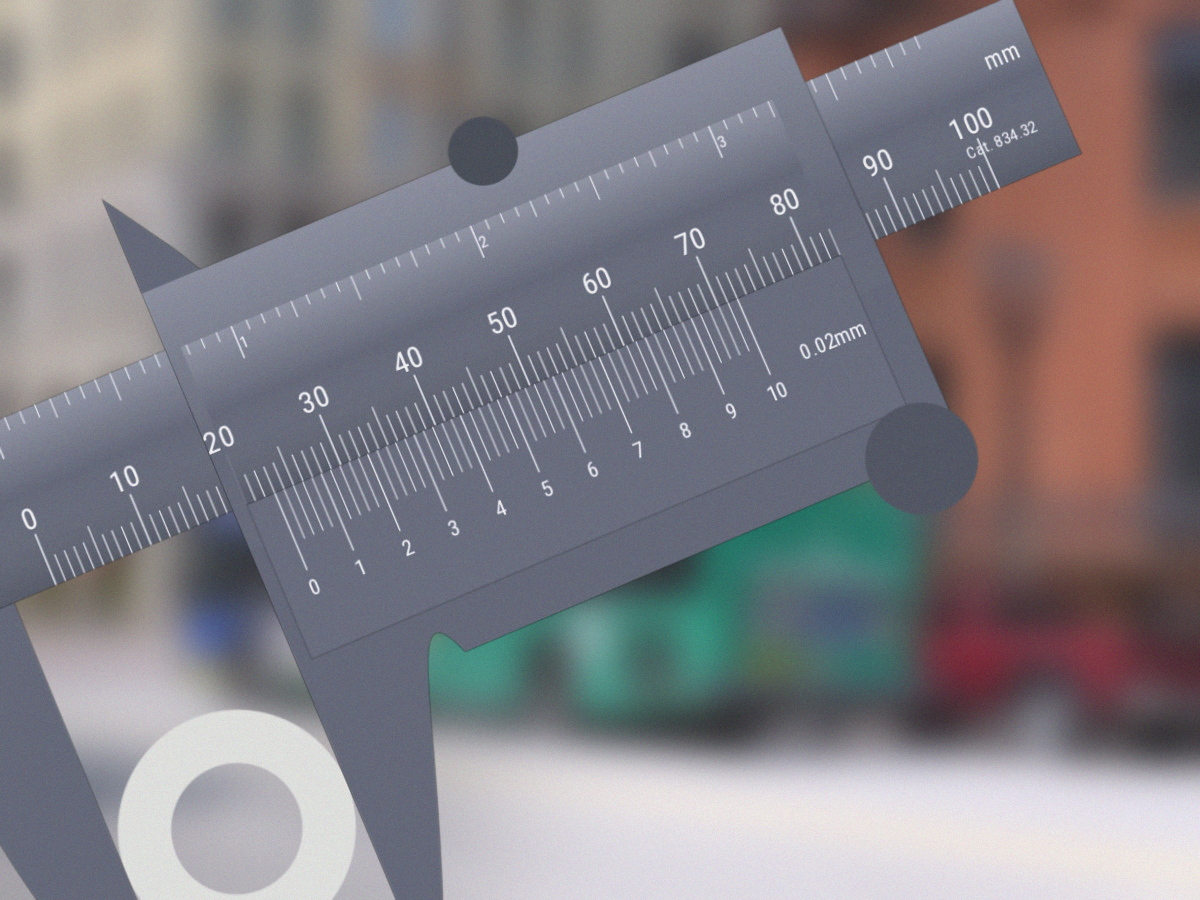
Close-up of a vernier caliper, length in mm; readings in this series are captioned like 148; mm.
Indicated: 23.0; mm
